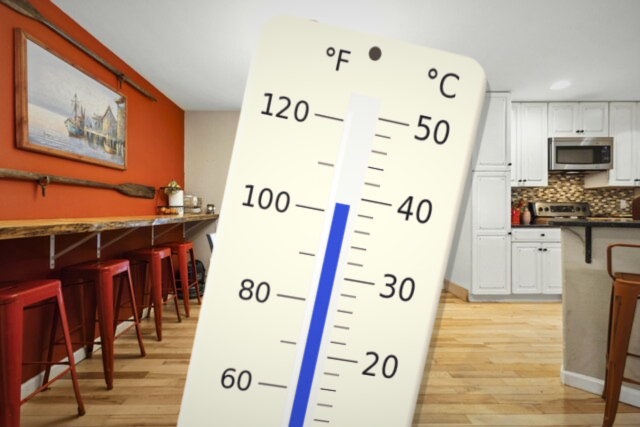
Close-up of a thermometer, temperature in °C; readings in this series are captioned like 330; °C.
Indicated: 39; °C
